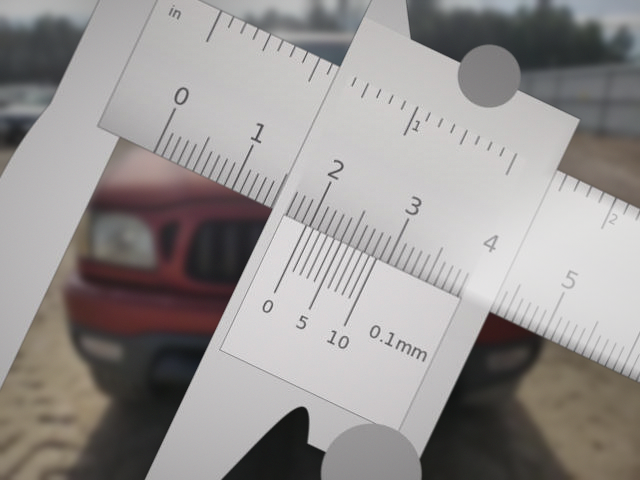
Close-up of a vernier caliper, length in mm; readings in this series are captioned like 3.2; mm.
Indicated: 19.6; mm
